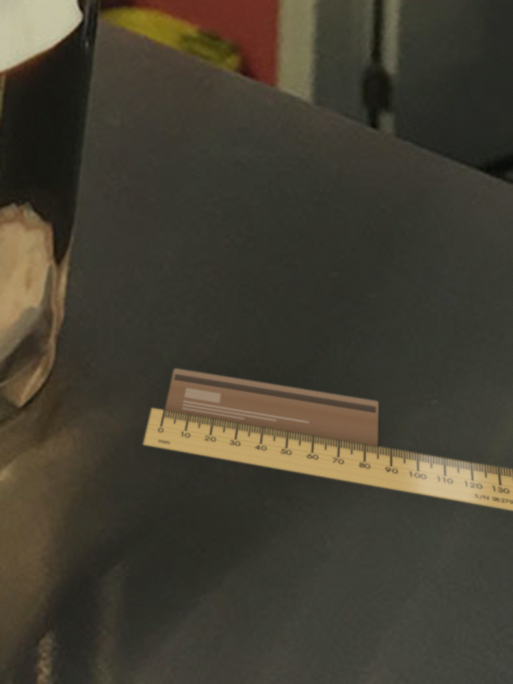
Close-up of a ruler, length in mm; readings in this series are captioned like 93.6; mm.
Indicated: 85; mm
